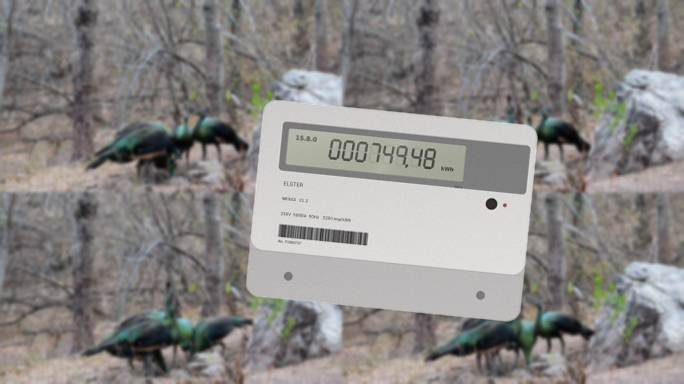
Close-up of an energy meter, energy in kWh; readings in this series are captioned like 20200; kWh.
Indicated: 749.48; kWh
